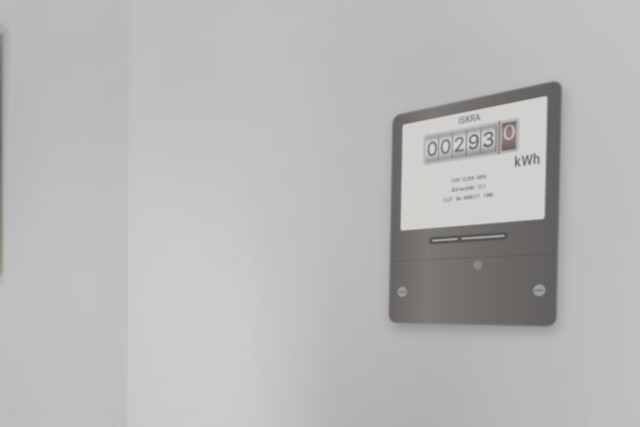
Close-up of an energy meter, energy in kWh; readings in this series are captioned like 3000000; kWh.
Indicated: 293.0; kWh
